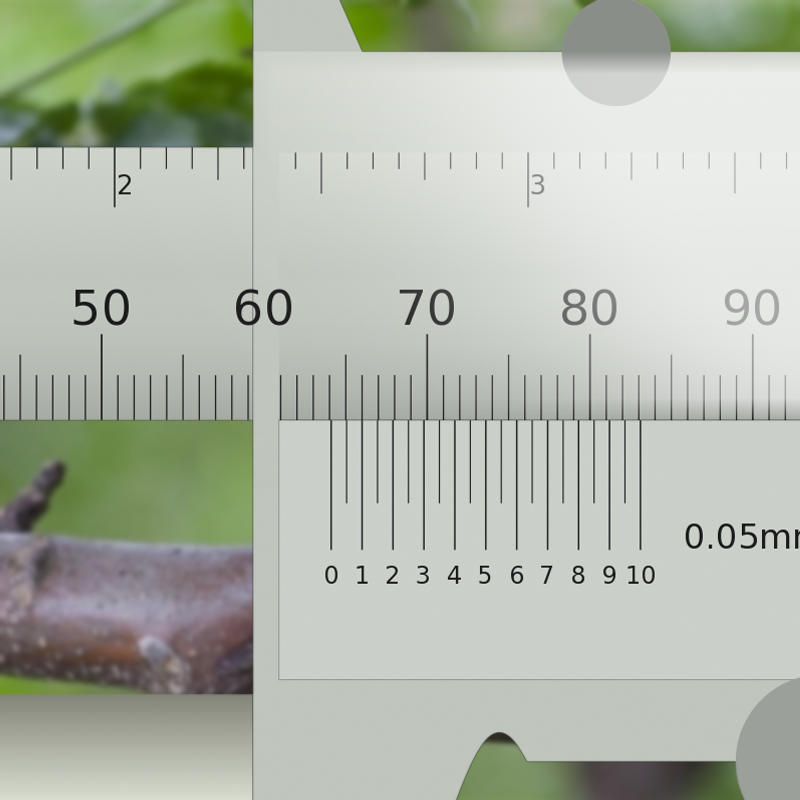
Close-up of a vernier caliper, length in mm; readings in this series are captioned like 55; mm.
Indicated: 64.1; mm
